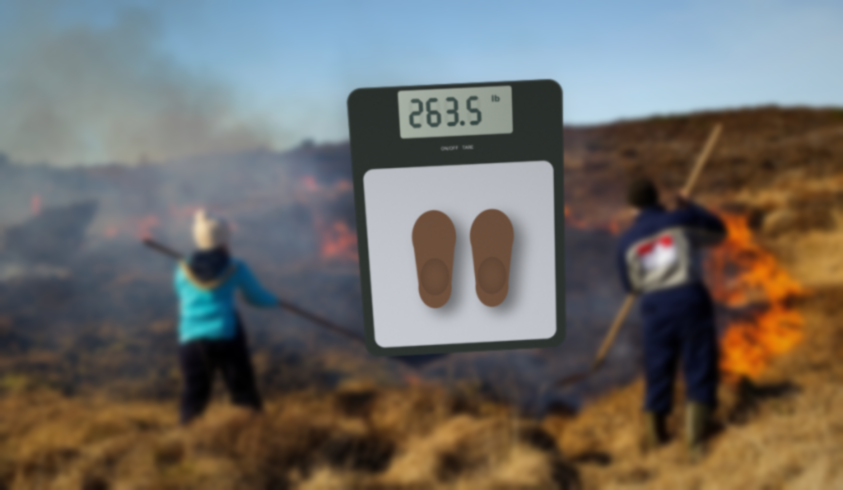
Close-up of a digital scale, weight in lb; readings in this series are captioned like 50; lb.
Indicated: 263.5; lb
